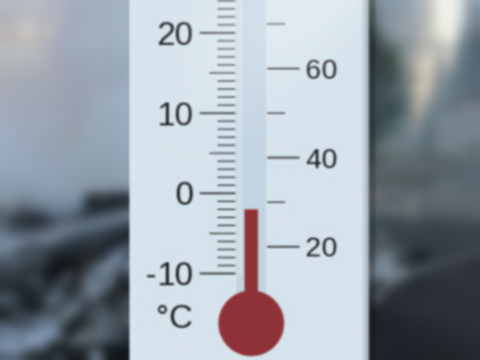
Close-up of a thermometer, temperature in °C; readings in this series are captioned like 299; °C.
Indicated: -2; °C
